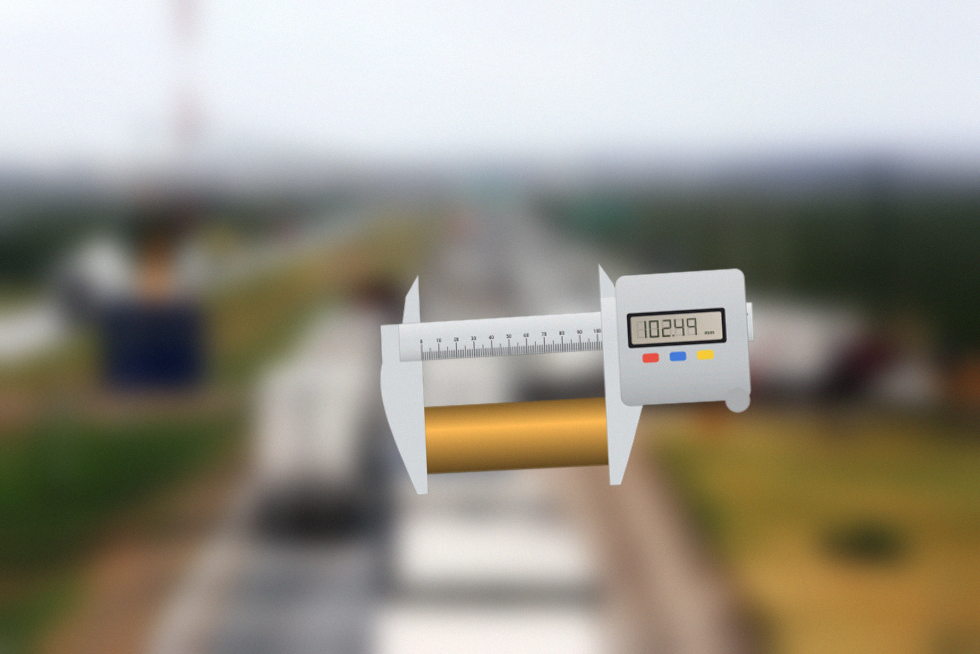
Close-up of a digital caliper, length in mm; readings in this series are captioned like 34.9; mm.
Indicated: 102.49; mm
